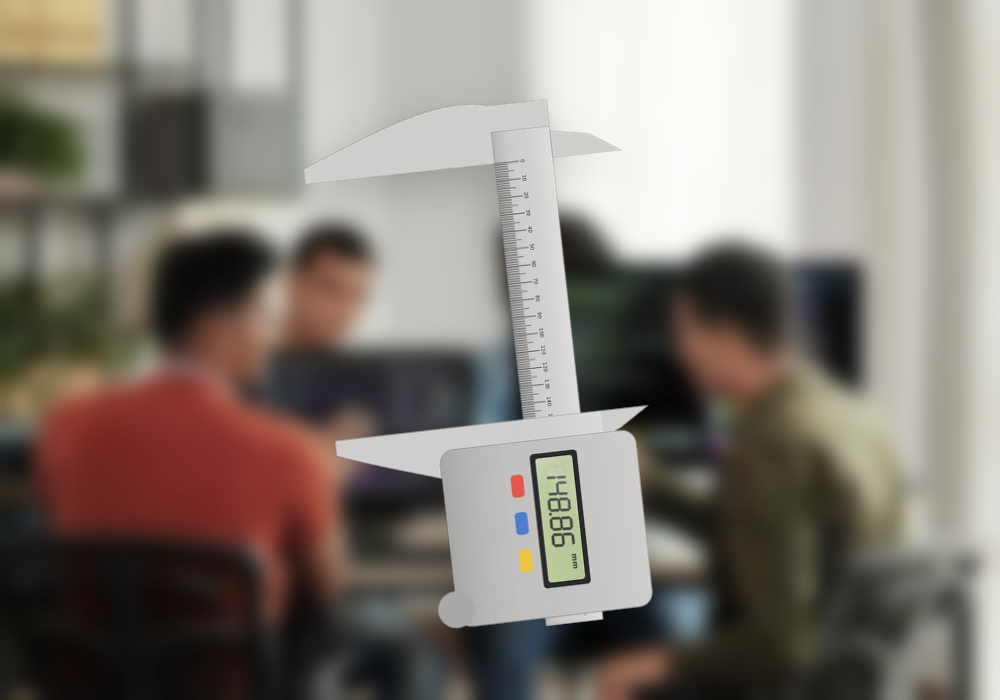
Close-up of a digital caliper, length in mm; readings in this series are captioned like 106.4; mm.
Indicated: 148.86; mm
